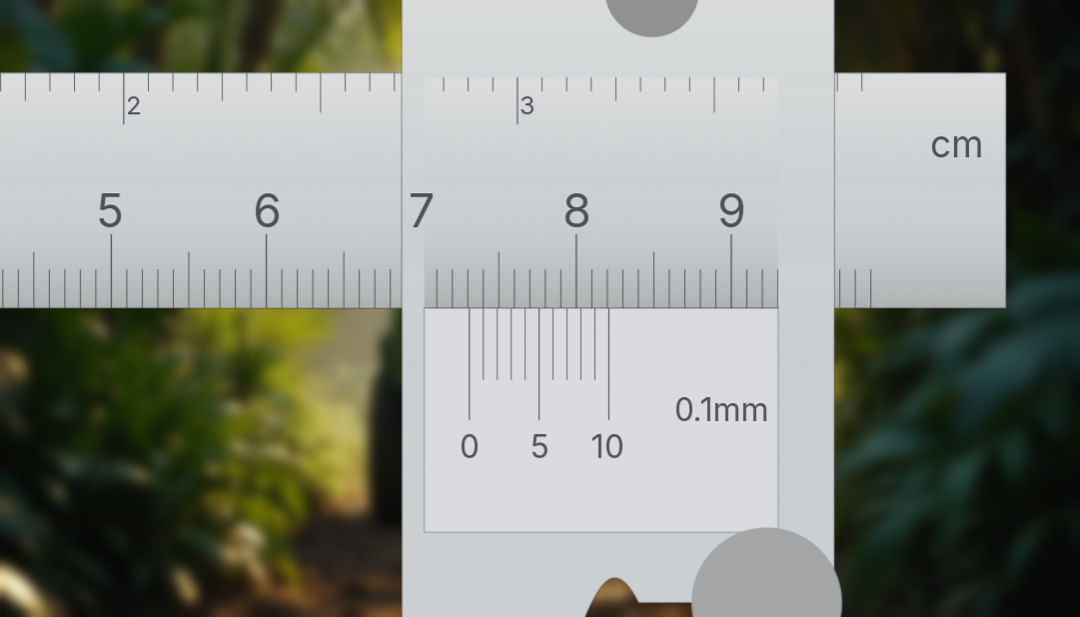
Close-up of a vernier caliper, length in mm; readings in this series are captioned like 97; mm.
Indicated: 73.1; mm
